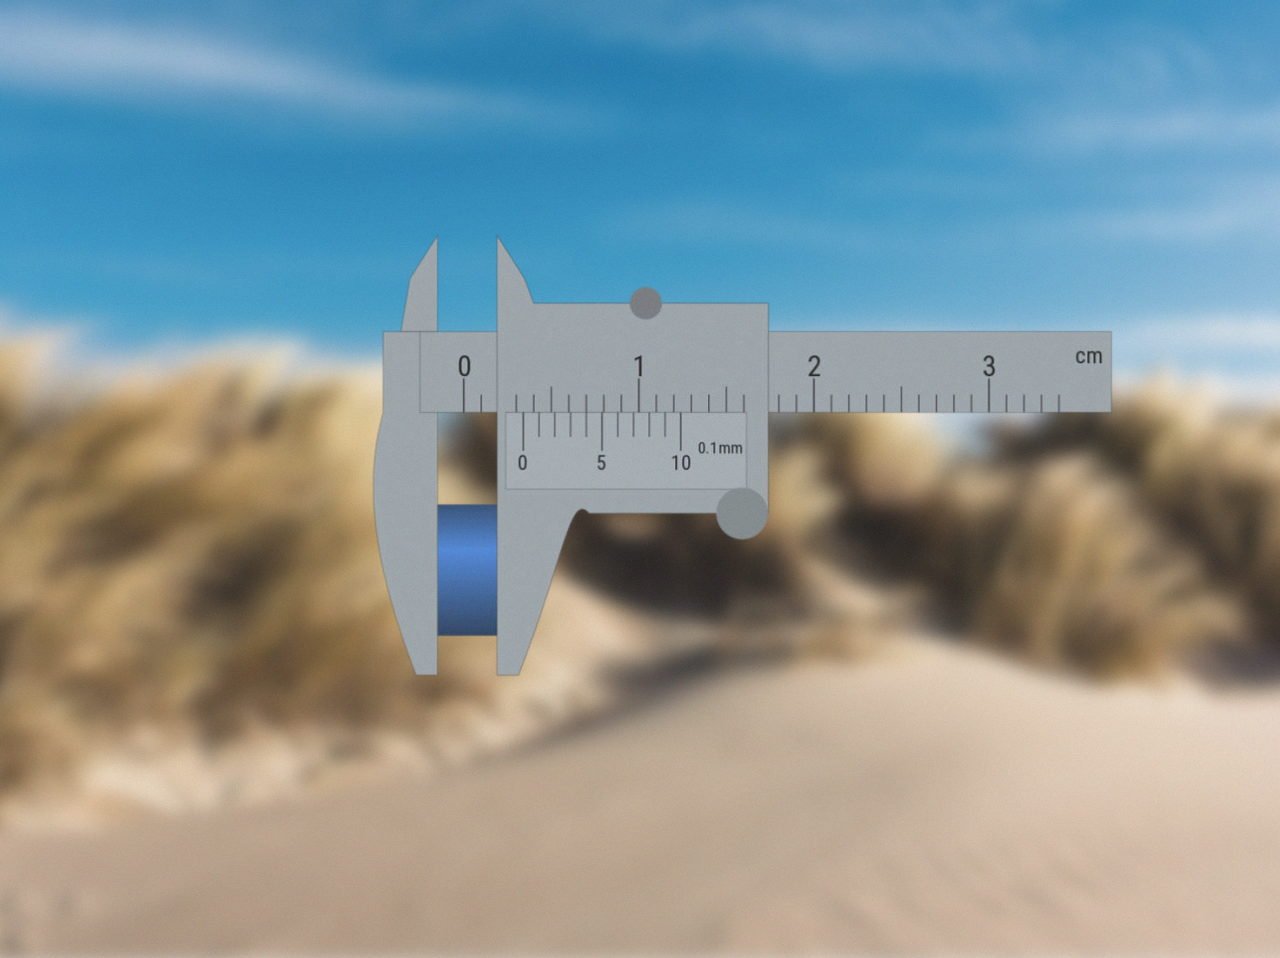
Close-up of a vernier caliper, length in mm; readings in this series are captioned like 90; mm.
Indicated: 3.4; mm
